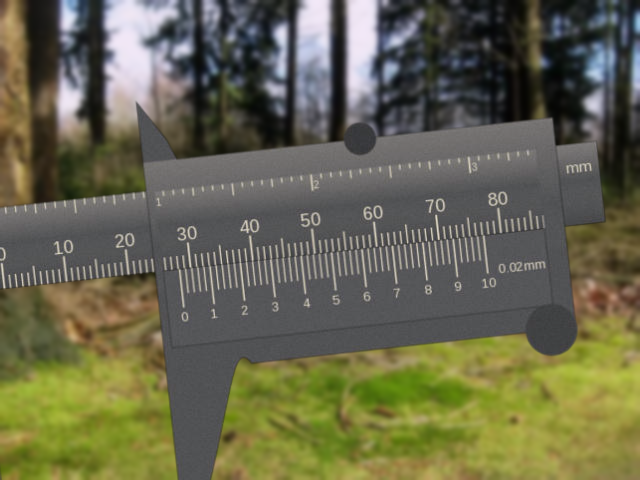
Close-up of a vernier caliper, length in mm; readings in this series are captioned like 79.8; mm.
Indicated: 28.2; mm
